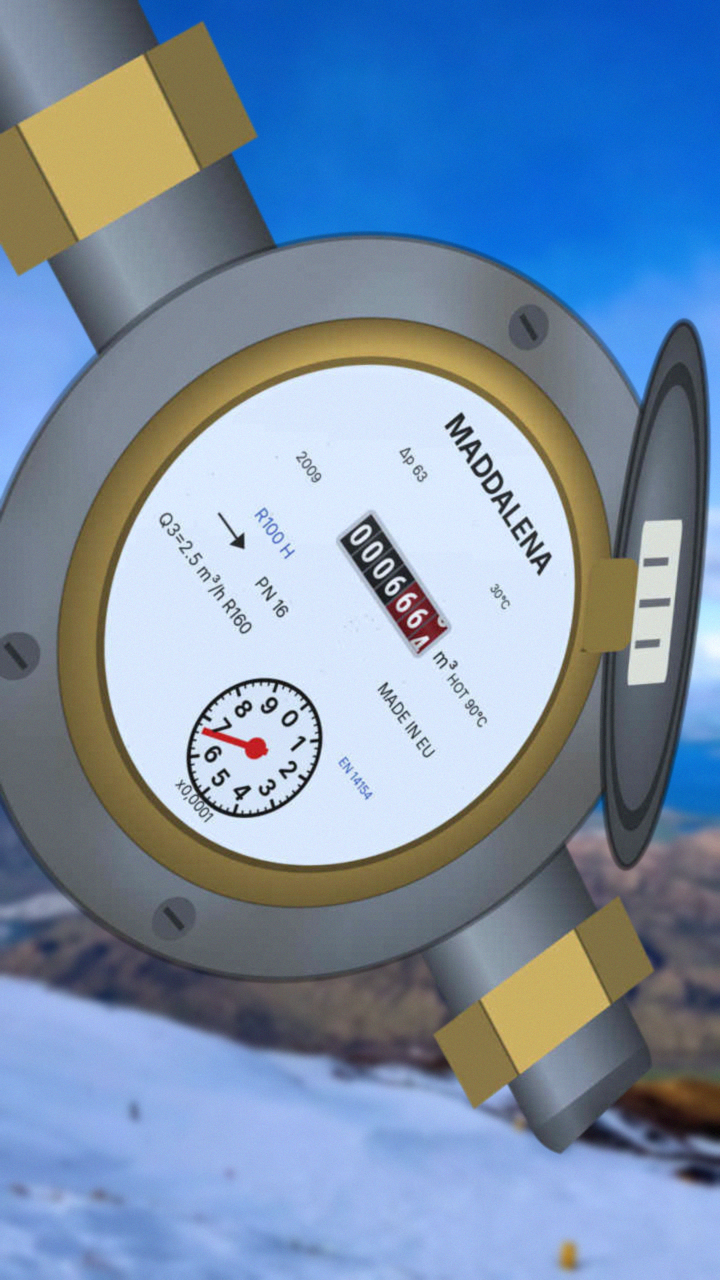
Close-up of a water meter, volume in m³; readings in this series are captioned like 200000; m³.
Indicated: 6.6636; m³
